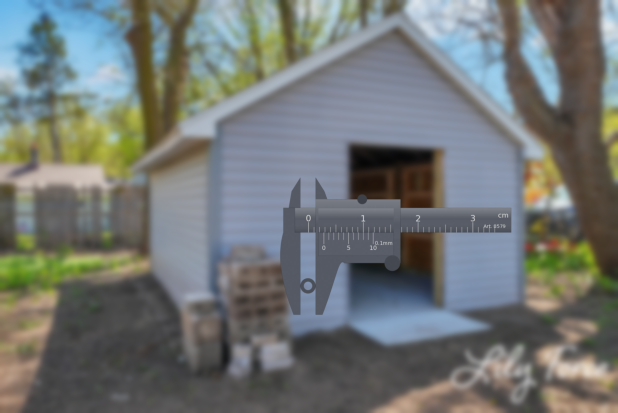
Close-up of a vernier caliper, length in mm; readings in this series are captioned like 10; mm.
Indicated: 2.8; mm
